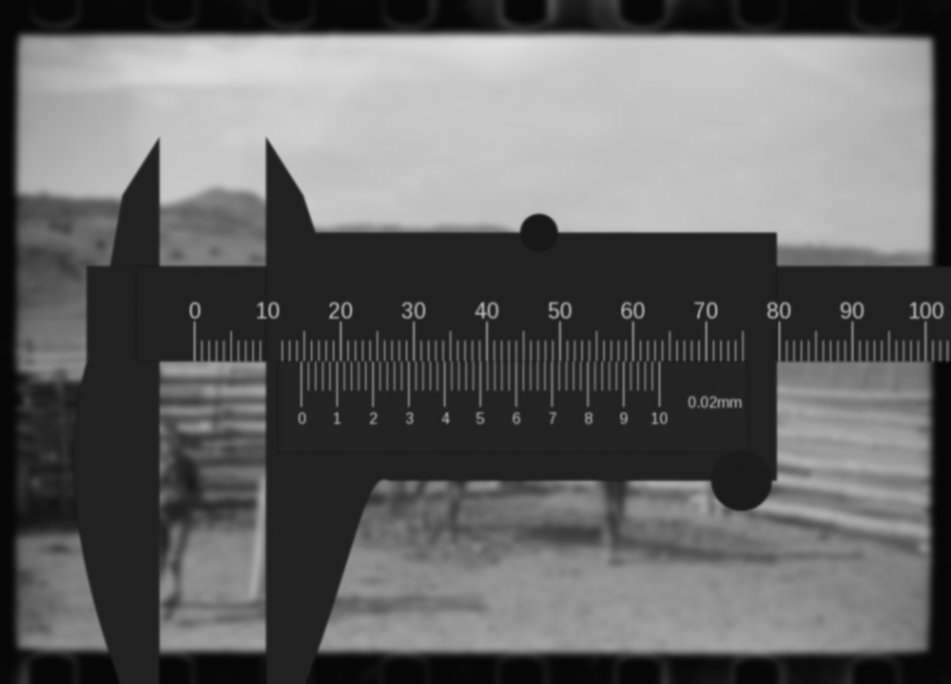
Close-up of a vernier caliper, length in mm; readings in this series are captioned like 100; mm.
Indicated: 14.6; mm
